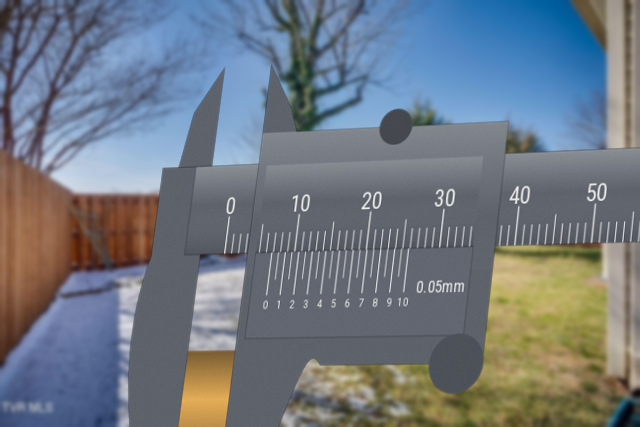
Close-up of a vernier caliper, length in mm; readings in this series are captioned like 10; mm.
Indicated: 6.8; mm
